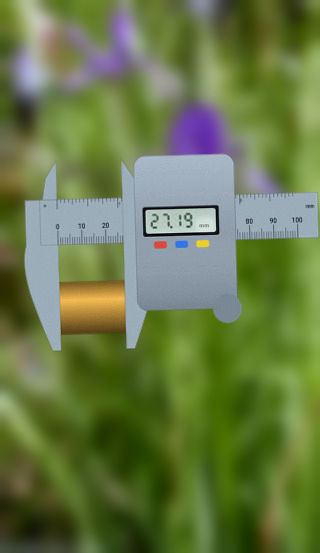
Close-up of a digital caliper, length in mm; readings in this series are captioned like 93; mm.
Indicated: 27.19; mm
